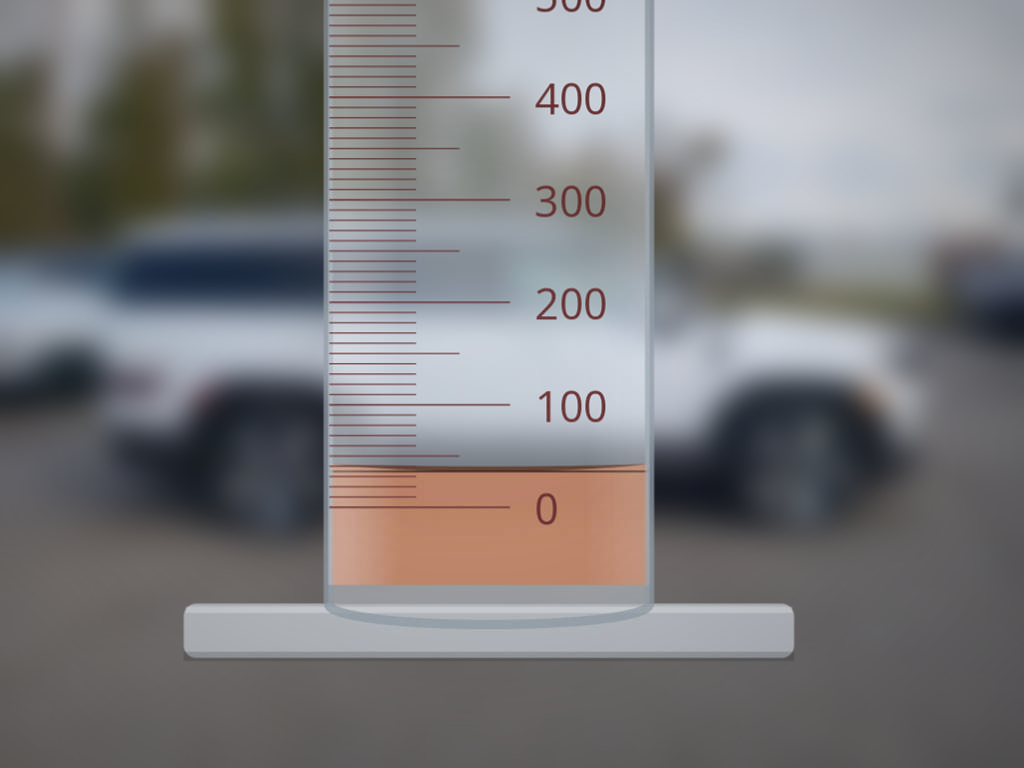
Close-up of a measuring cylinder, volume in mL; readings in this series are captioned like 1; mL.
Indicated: 35; mL
